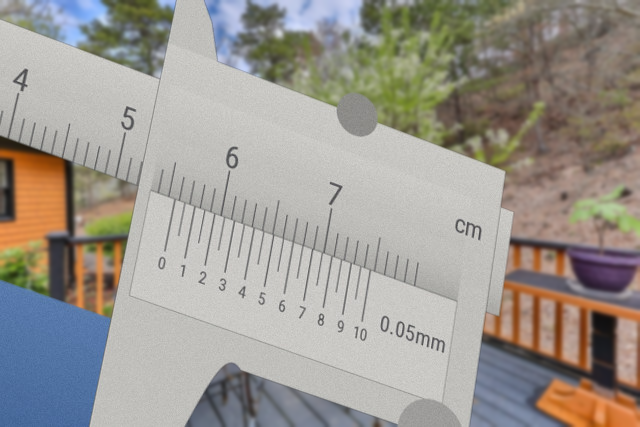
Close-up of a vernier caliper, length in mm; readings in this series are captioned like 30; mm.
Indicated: 55.6; mm
